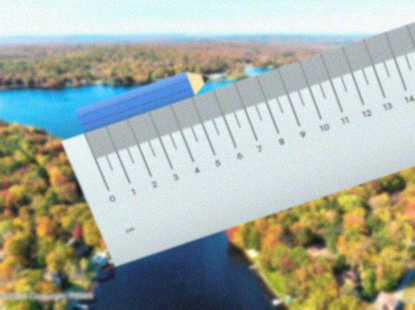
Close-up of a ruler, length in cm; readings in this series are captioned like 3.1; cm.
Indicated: 6; cm
